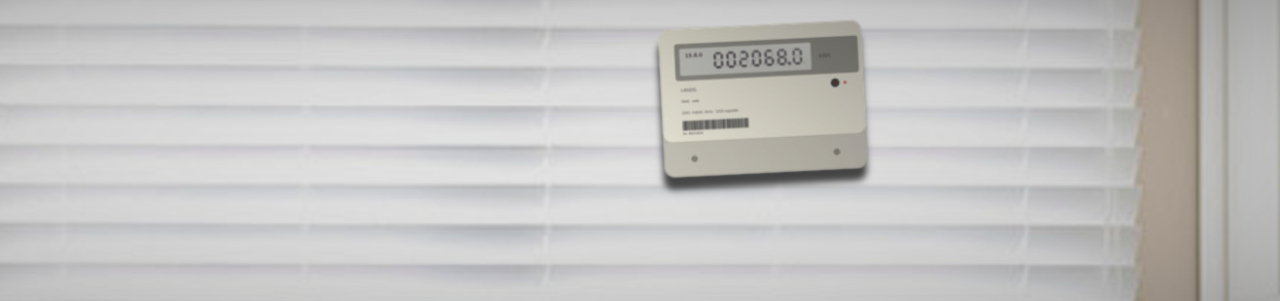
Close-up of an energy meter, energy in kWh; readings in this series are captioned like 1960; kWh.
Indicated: 2068.0; kWh
